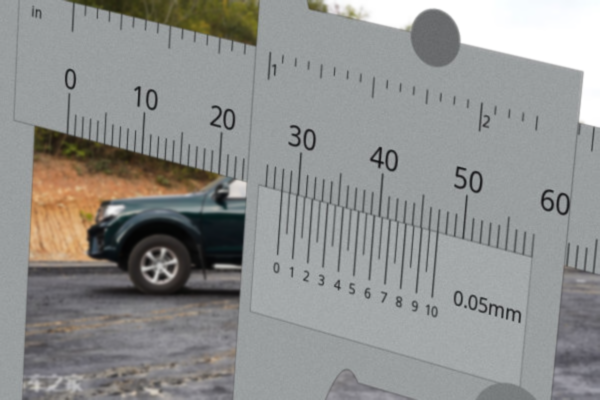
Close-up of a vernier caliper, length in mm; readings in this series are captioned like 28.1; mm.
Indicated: 28.0; mm
